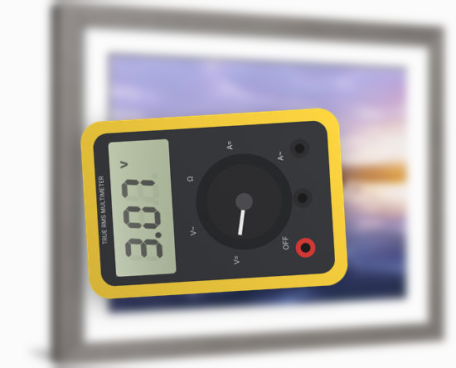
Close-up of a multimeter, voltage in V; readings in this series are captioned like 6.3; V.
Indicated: 3.07; V
